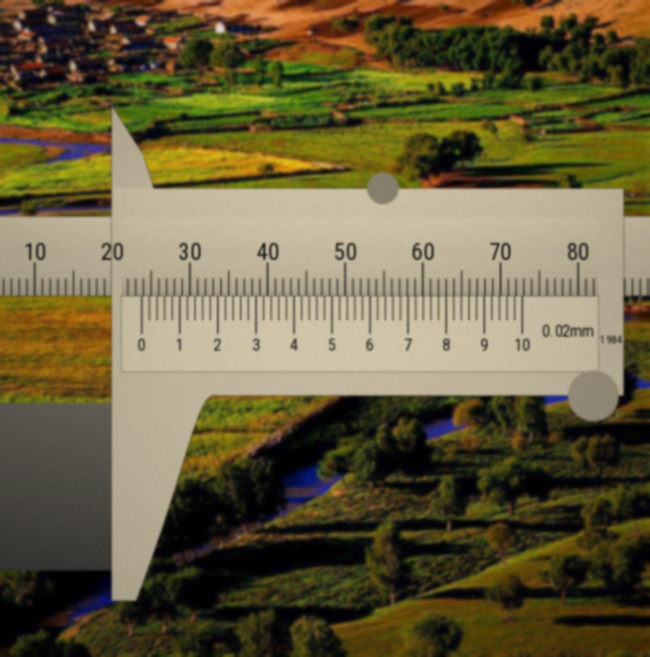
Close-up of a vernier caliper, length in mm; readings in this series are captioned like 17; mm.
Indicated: 23.8; mm
